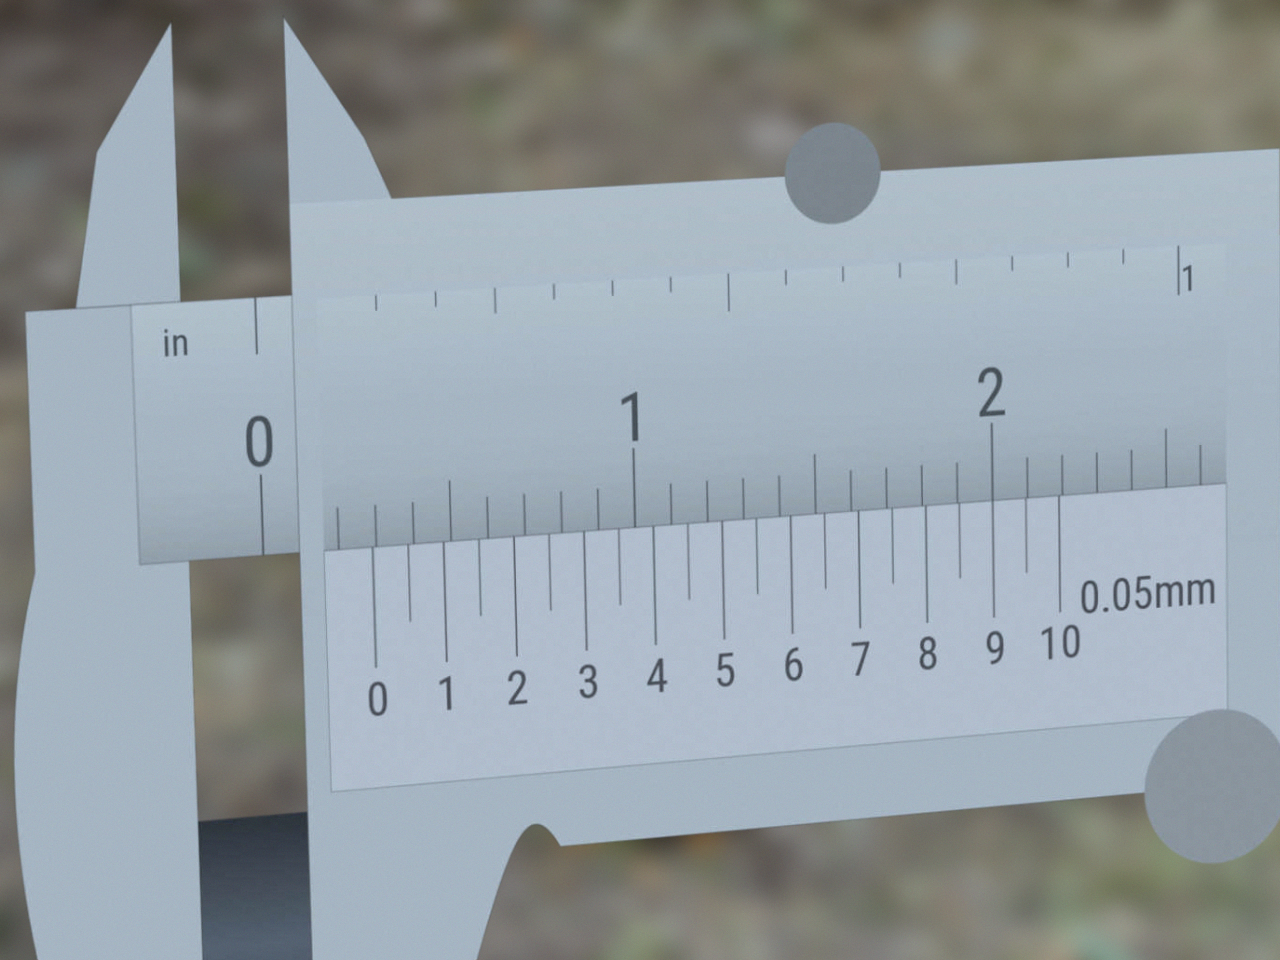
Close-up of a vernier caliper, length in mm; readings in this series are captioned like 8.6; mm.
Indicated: 2.90; mm
